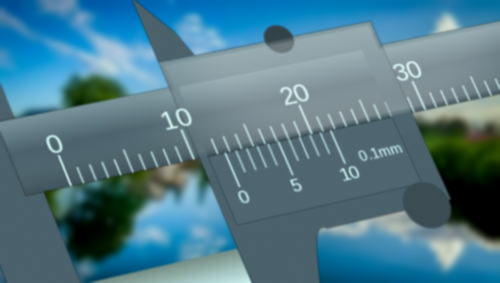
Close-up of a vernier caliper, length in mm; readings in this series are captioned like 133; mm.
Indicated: 12.6; mm
